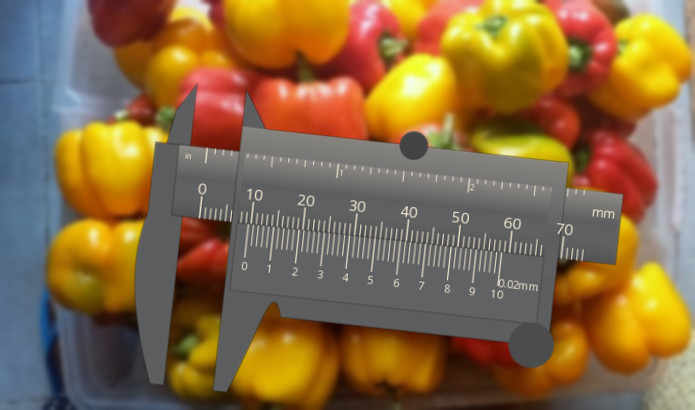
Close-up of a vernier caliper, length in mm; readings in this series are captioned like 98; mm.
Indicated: 9.5; mm
